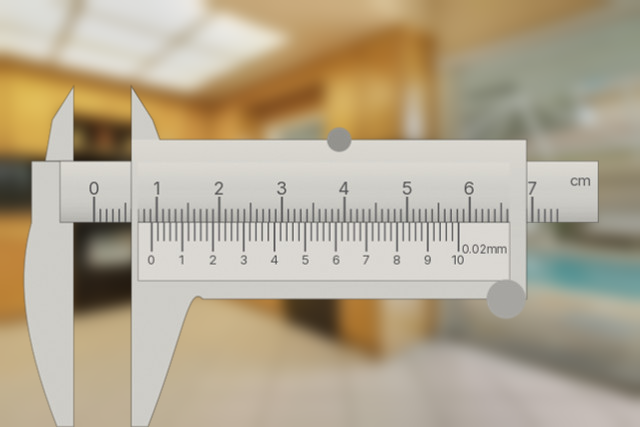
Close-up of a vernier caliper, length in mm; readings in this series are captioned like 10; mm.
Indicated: 9.2; mm
